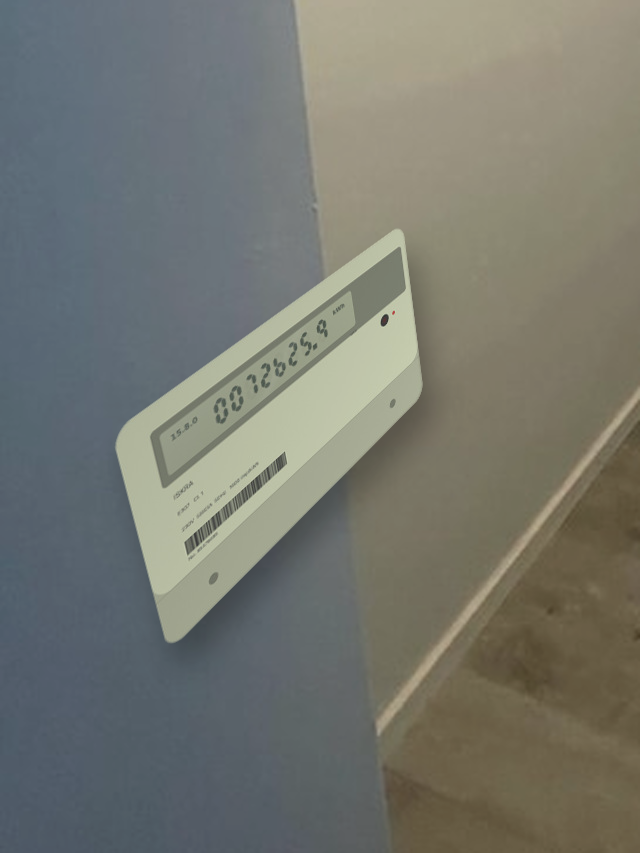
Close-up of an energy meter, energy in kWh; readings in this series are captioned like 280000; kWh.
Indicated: 72625.9; kWh
